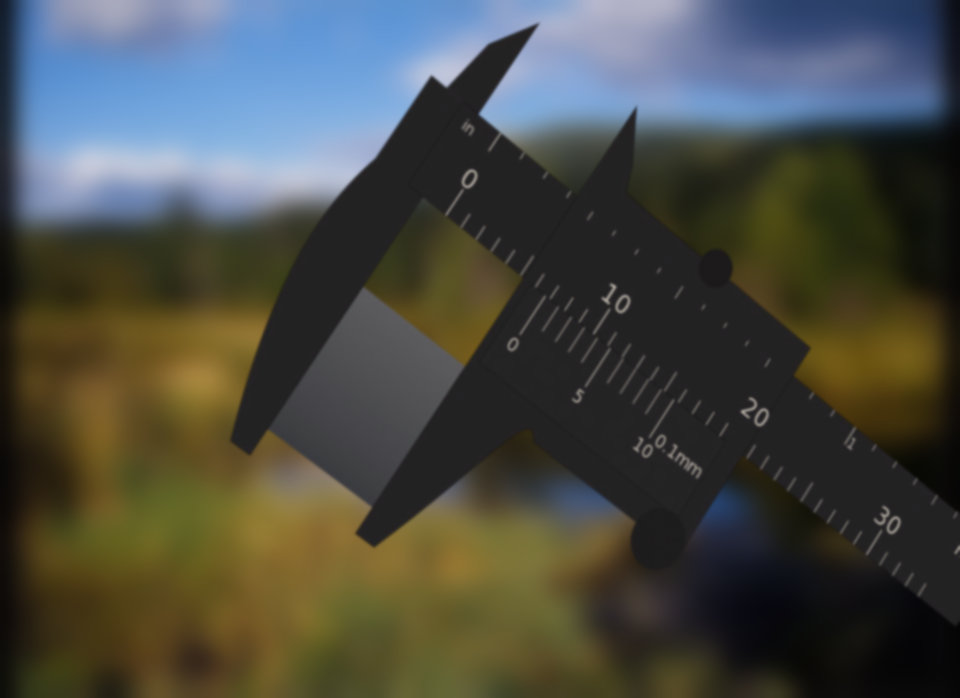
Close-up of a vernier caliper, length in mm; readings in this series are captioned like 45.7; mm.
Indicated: 6.7; mm
